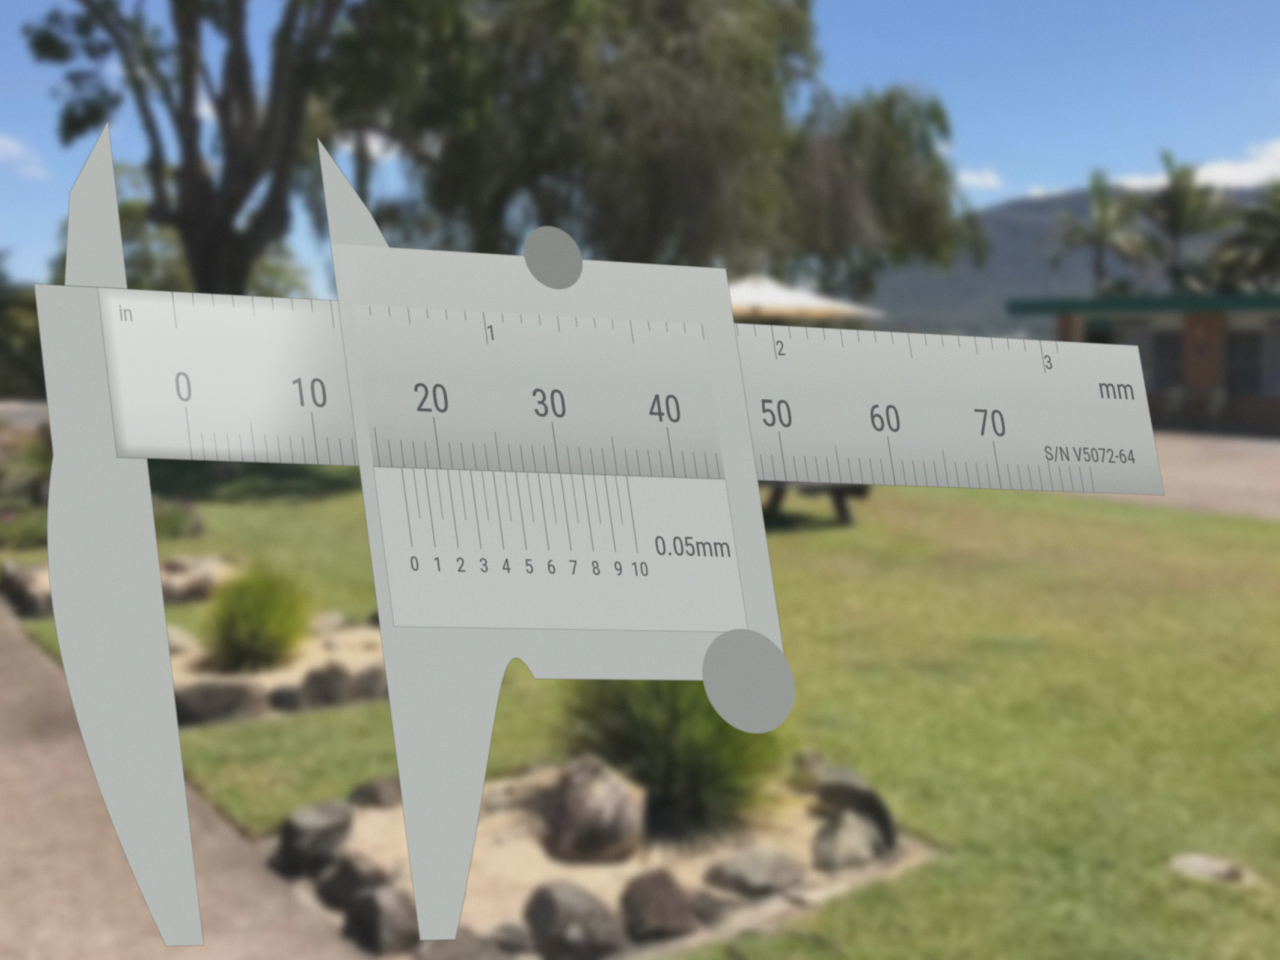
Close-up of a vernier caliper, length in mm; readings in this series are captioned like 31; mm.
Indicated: 16.8; mm
